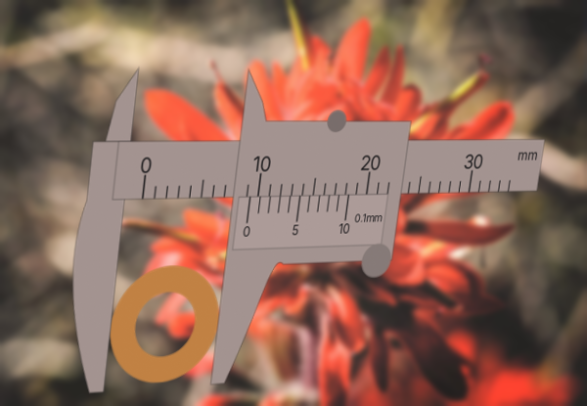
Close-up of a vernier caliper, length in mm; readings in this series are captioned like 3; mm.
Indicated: 9.3; mm
